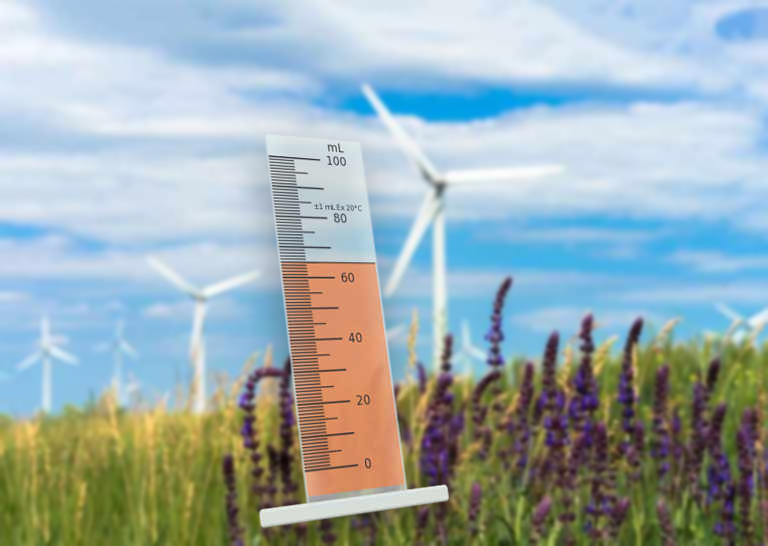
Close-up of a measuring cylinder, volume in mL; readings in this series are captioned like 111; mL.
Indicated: 65; mL
